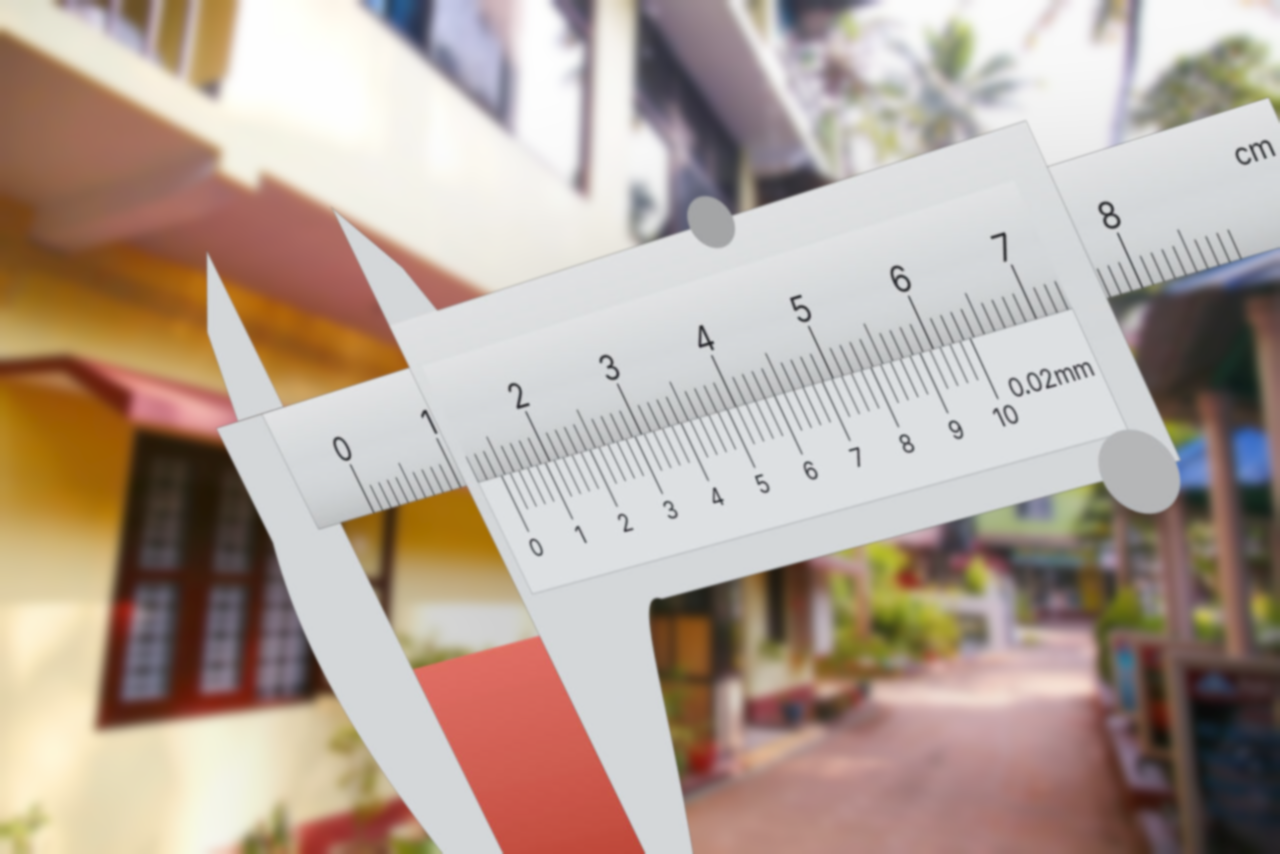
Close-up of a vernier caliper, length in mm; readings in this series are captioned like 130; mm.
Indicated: 14.6; mm
